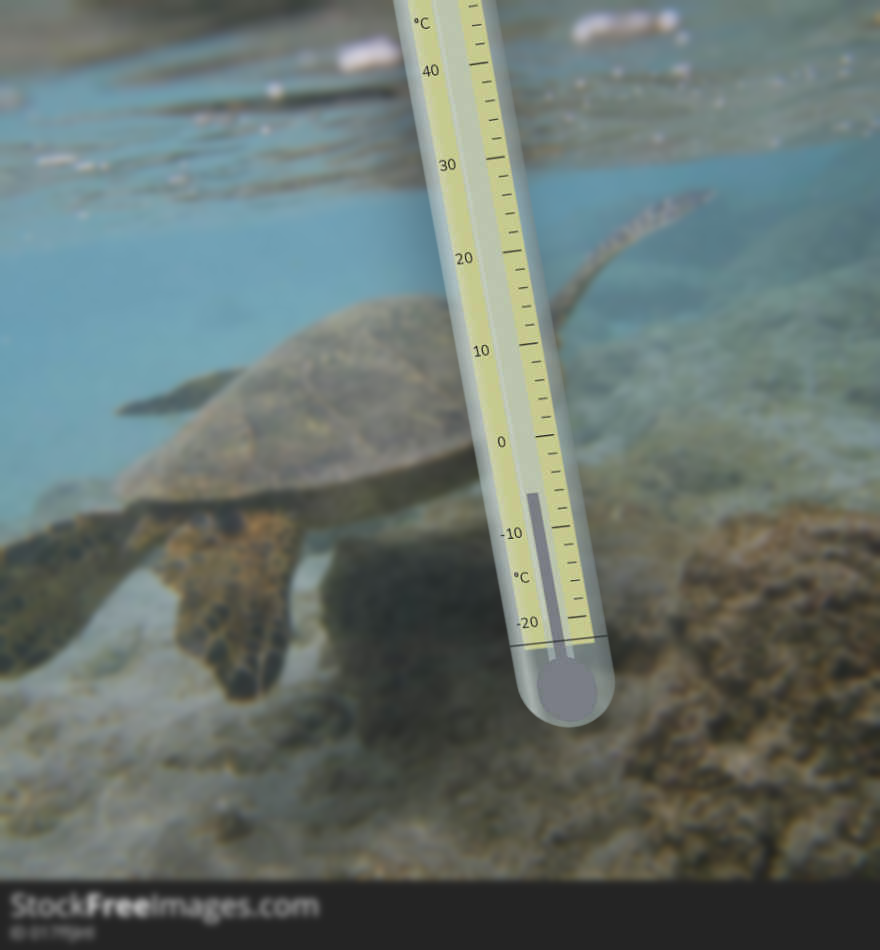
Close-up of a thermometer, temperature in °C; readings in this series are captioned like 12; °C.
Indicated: -6; °C
